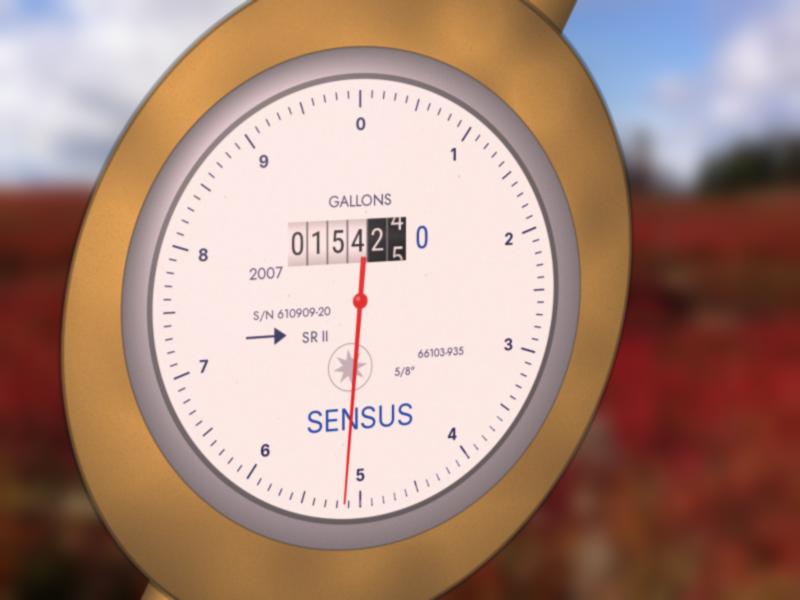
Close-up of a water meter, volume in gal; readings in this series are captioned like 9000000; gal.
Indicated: 154245.1; gal
